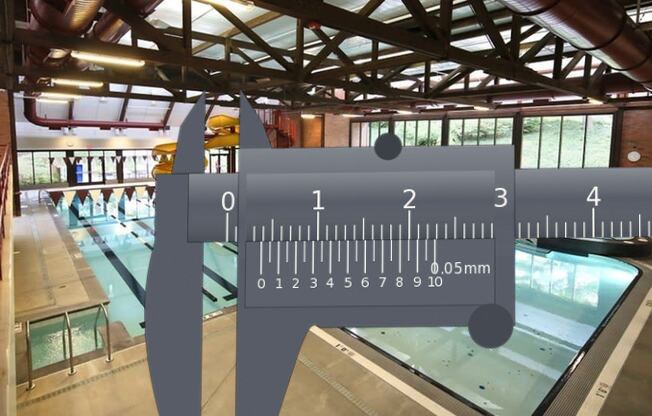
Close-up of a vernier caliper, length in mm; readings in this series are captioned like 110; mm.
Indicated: 3.8; mm
